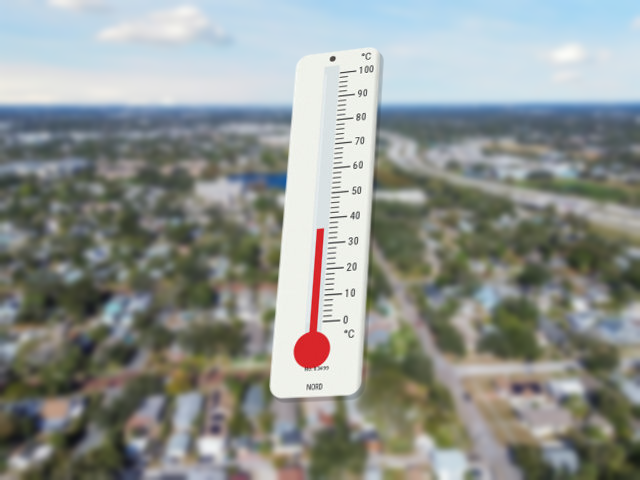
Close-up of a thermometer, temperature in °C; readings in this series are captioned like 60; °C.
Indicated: 36; °C
